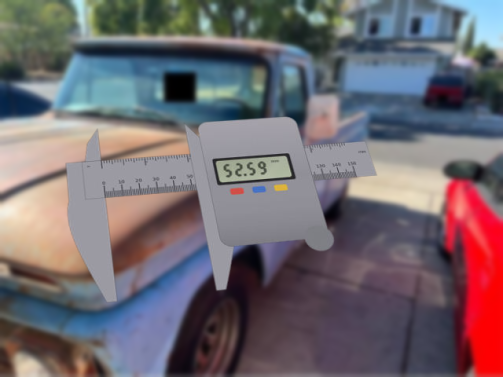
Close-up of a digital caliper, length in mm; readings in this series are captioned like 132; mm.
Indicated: 52.59; mm
